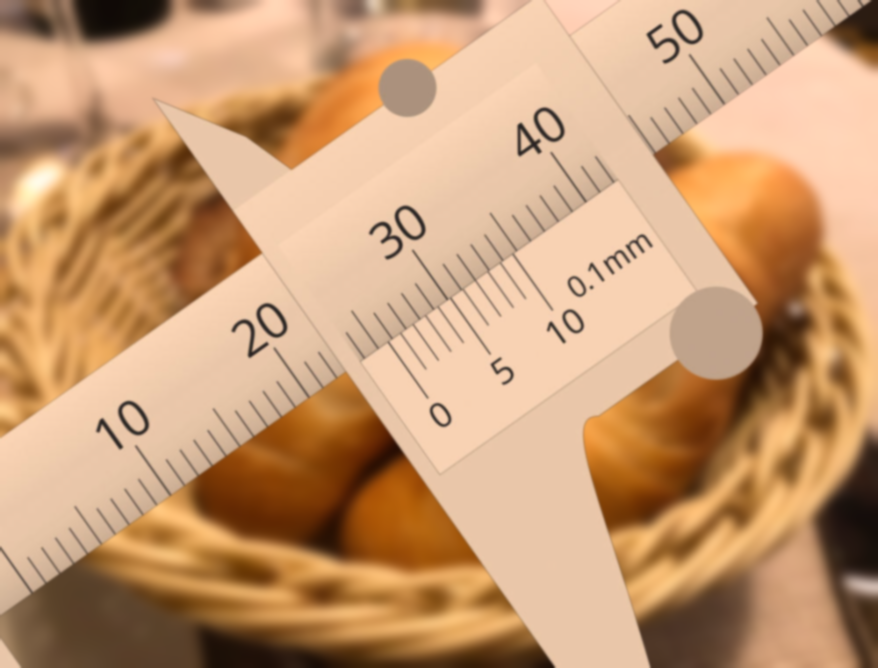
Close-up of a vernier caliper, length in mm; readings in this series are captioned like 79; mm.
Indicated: 25.7; mm
